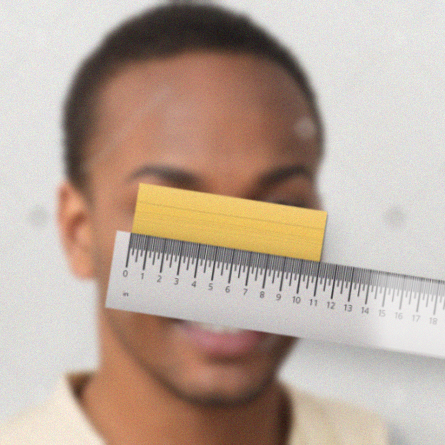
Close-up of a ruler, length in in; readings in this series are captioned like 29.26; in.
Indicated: 11; in
